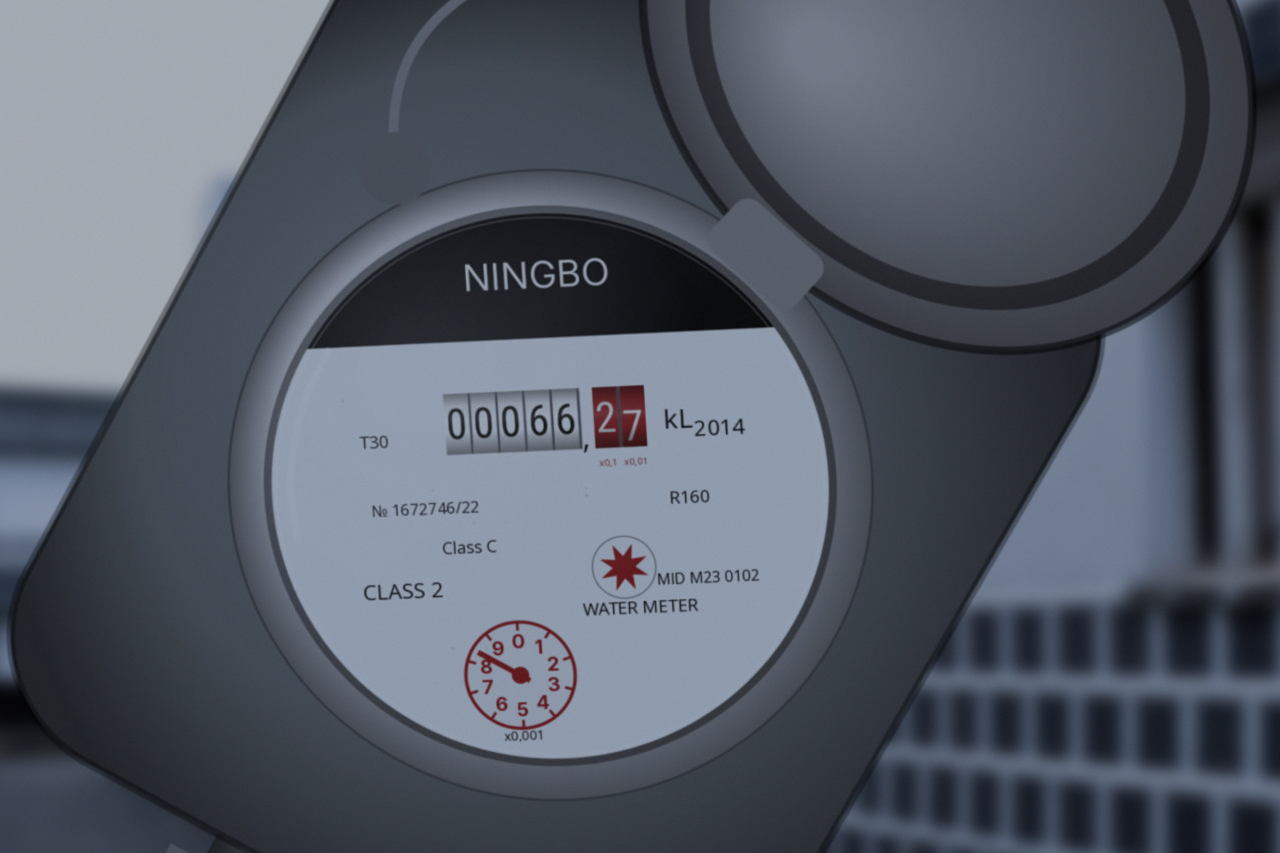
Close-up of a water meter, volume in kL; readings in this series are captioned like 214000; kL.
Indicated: 66.268; kL
